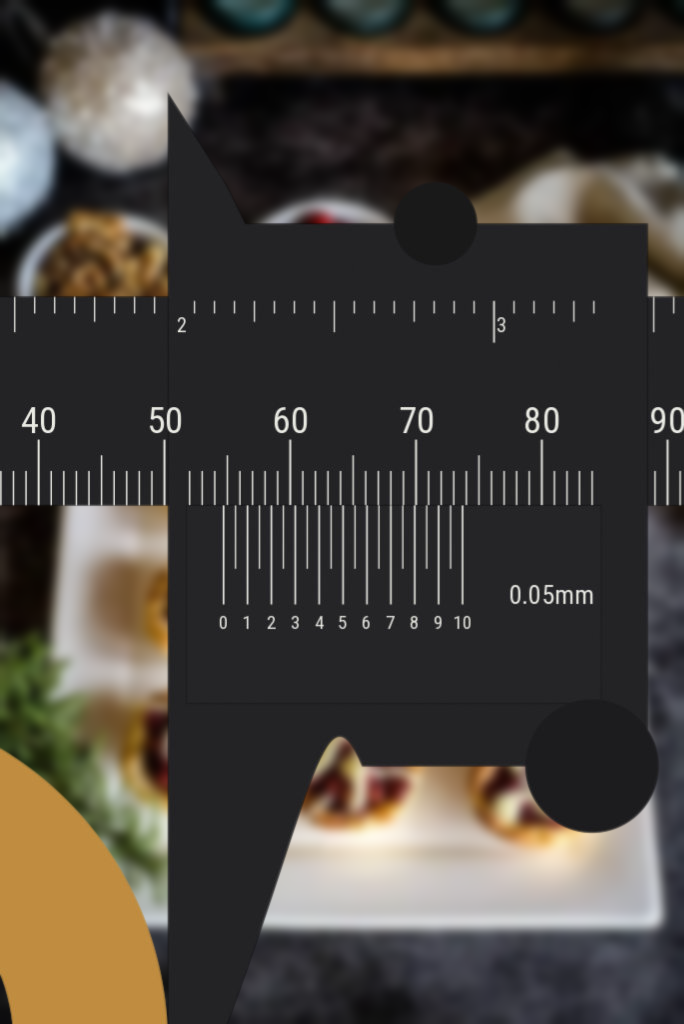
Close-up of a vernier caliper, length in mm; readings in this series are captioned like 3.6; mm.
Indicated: 54.7; mm
